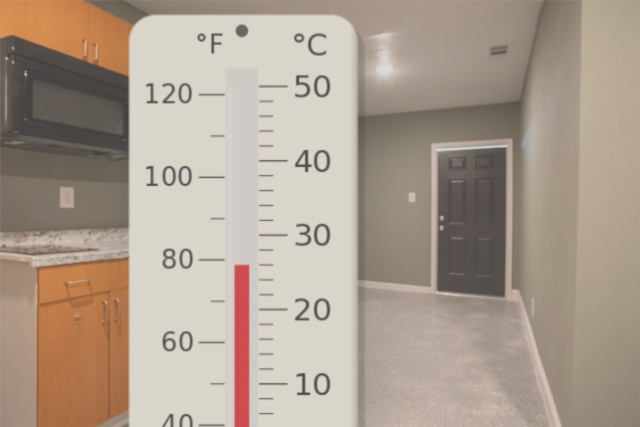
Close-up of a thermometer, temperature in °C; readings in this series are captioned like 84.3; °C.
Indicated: 26; °C
